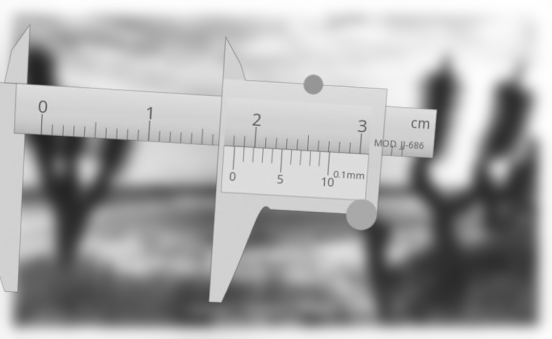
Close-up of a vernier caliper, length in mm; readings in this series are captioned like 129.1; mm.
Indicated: 18.1; mm
